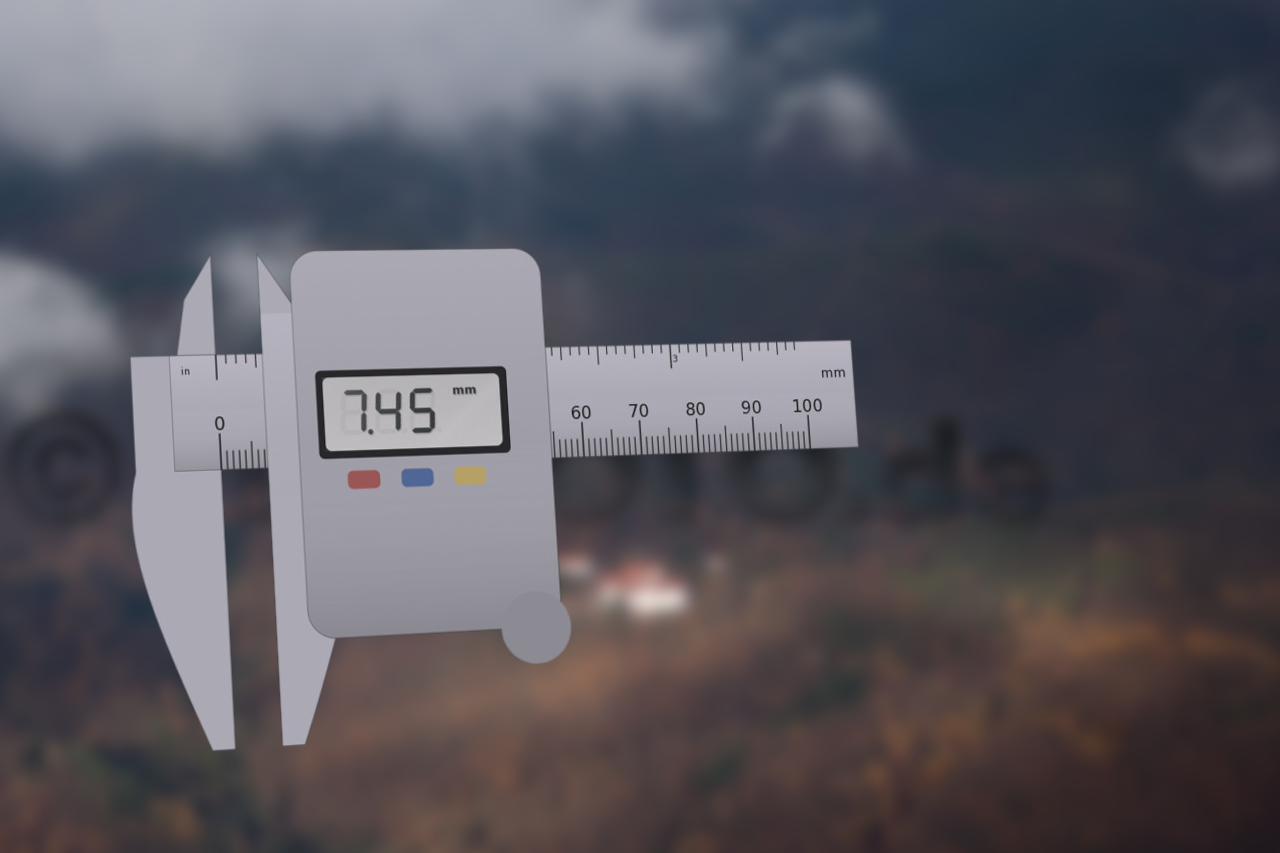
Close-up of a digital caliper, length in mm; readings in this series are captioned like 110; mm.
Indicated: 7.45; mm
